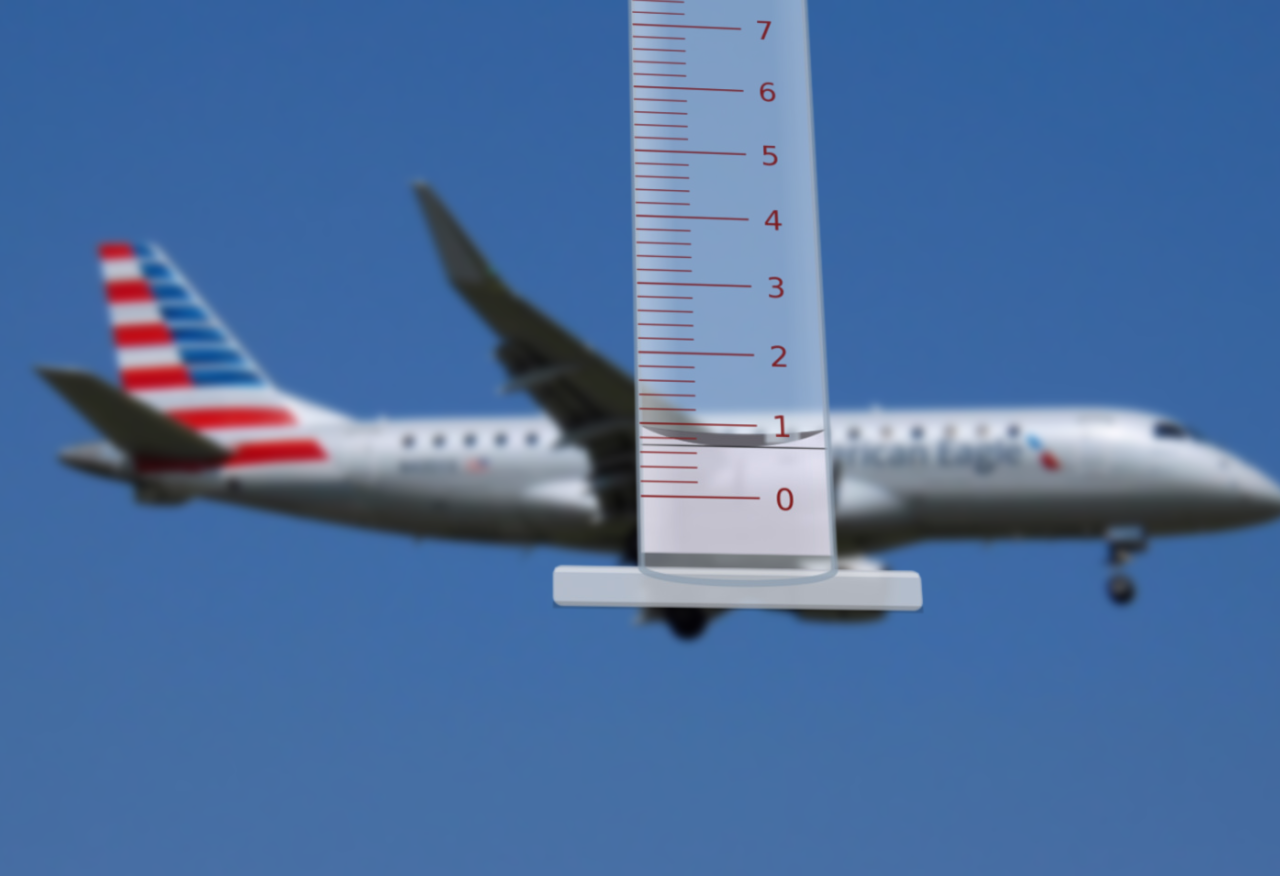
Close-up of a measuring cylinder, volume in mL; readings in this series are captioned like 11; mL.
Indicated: 0.7; mL
